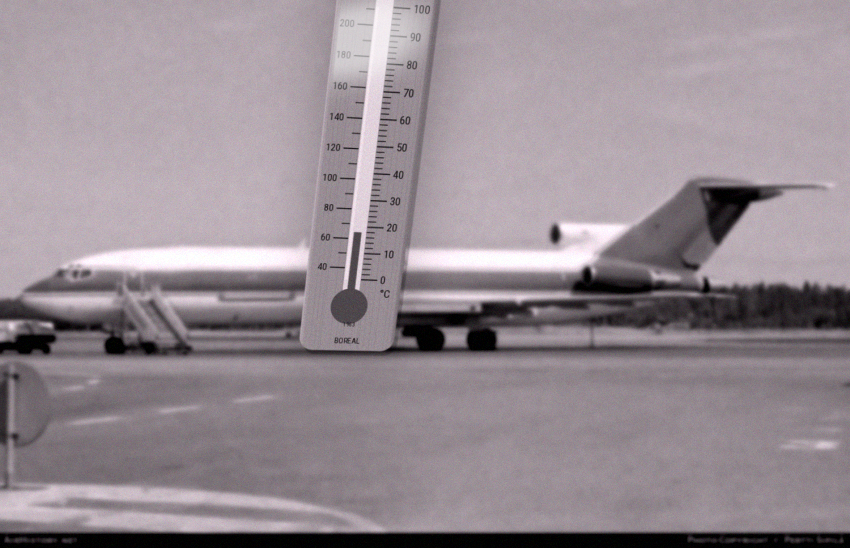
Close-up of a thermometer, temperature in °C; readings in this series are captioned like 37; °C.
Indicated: 18; °C
